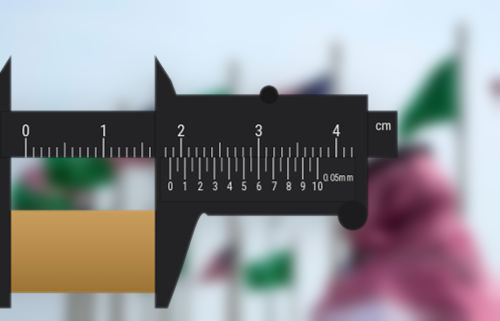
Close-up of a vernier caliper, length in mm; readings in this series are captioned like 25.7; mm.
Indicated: 18.6; mm
